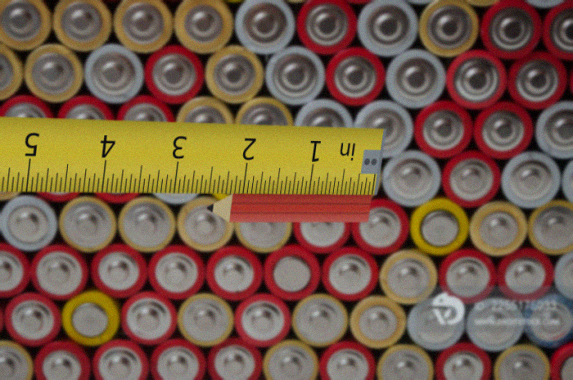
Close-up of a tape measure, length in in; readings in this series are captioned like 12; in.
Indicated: 2.5; in
